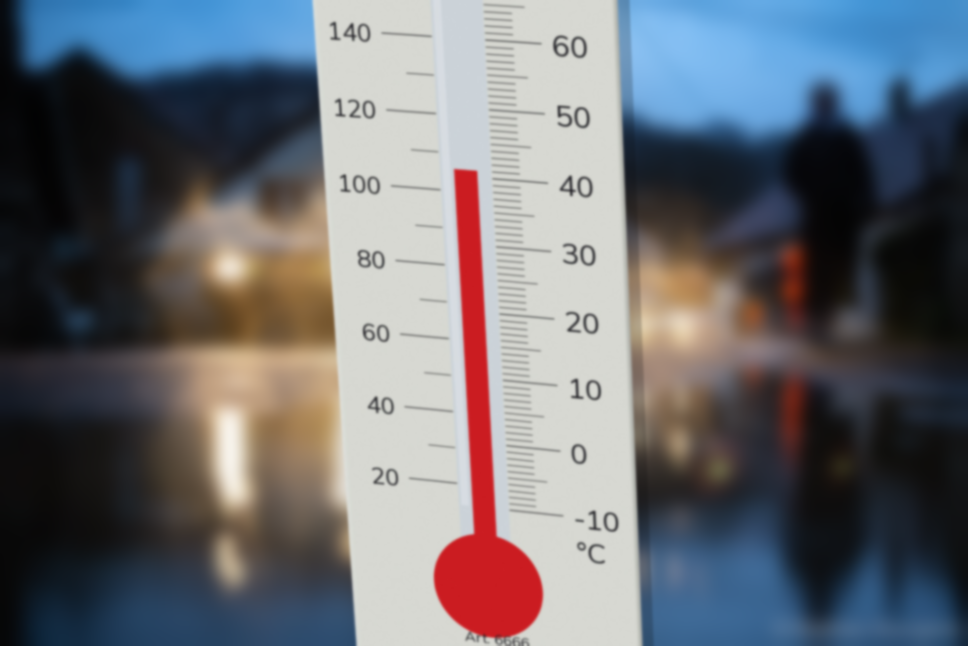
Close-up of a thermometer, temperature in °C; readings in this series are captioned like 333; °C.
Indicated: 41; °C
